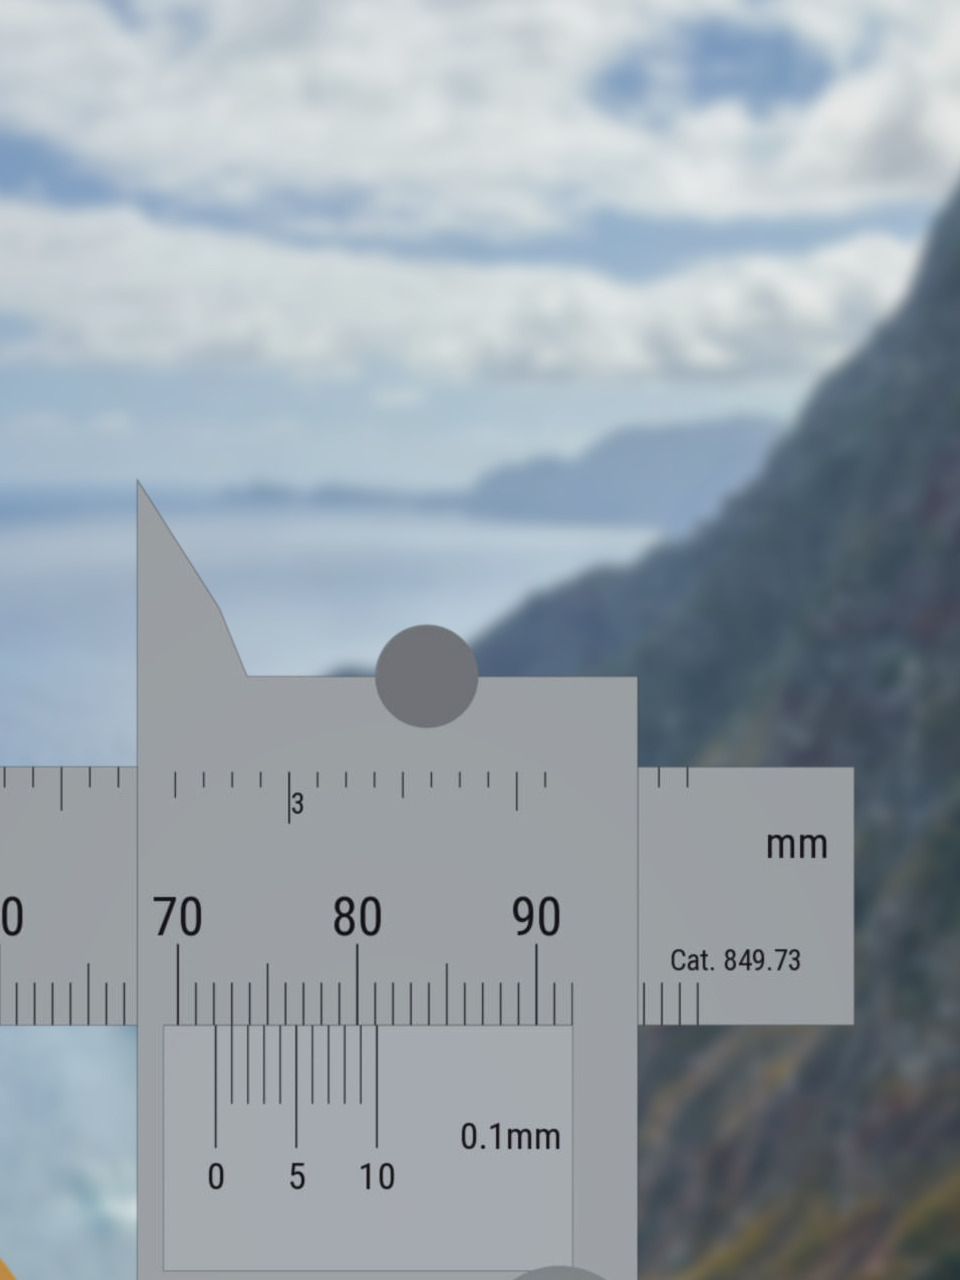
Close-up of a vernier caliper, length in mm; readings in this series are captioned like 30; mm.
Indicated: 72.1; mm
